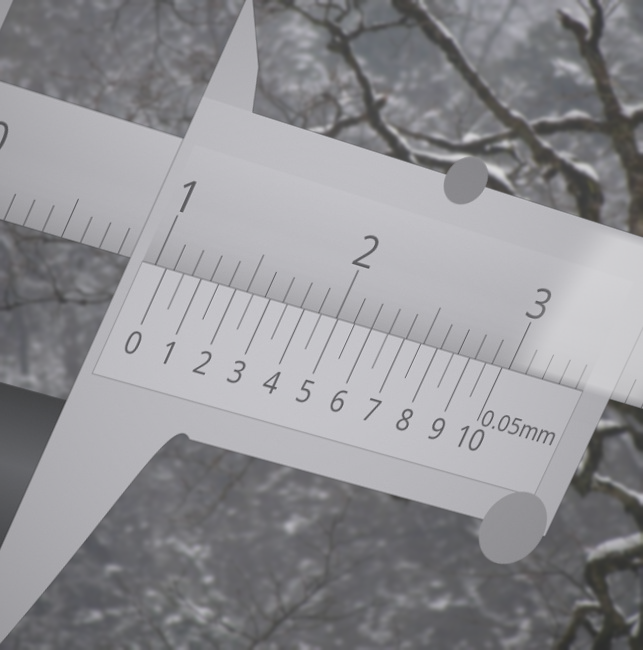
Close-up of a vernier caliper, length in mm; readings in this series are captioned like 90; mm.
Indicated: 10.6; mm
